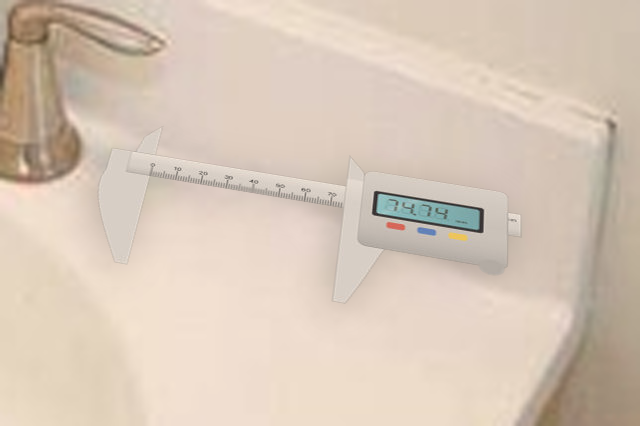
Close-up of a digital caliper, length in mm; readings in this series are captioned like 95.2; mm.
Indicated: 74.74; mm
